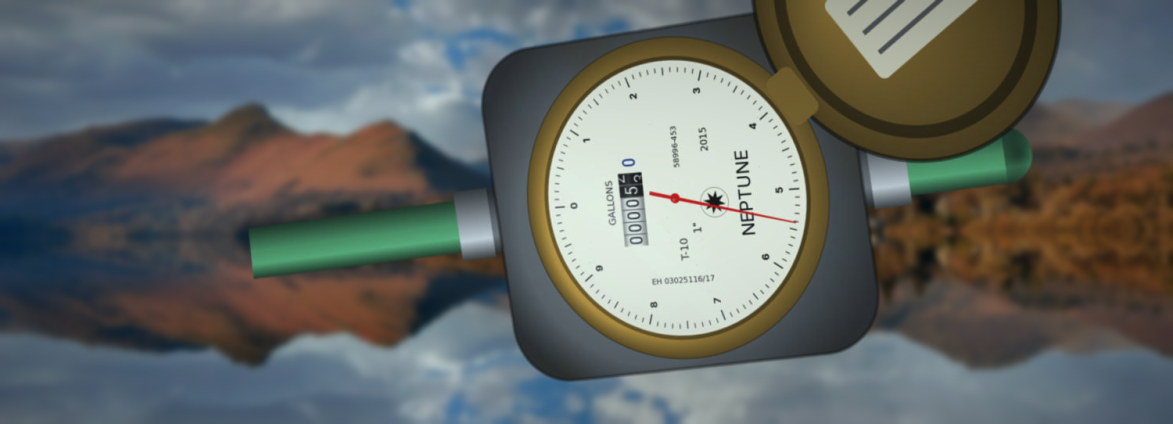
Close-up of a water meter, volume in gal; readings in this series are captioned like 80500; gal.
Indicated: 525.4; gal
